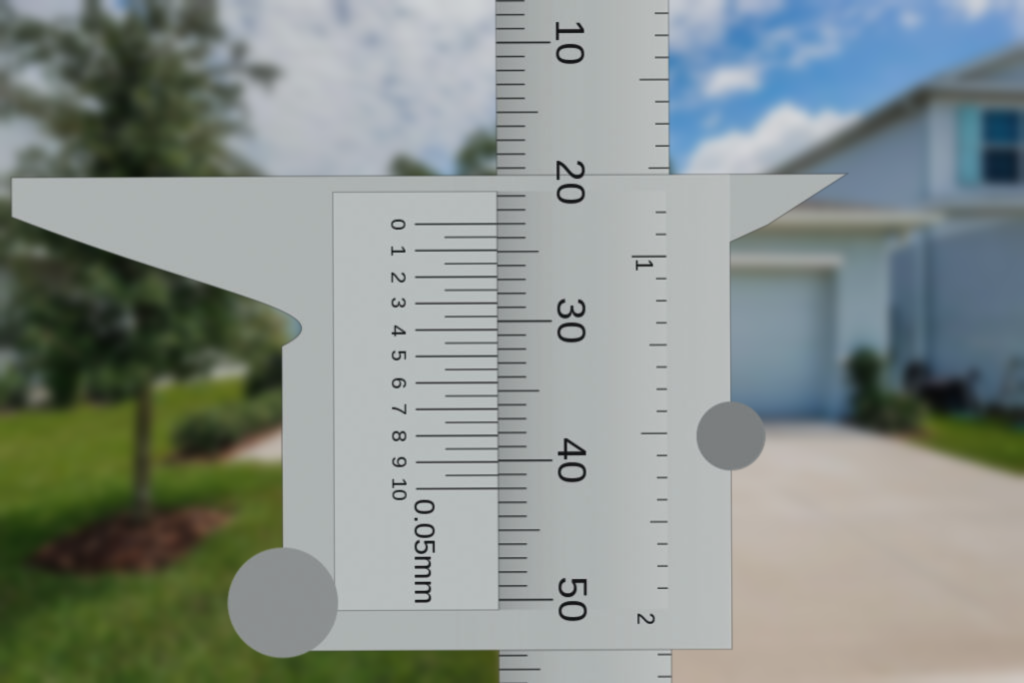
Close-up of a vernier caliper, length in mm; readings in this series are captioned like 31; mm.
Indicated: 23.0; mm
